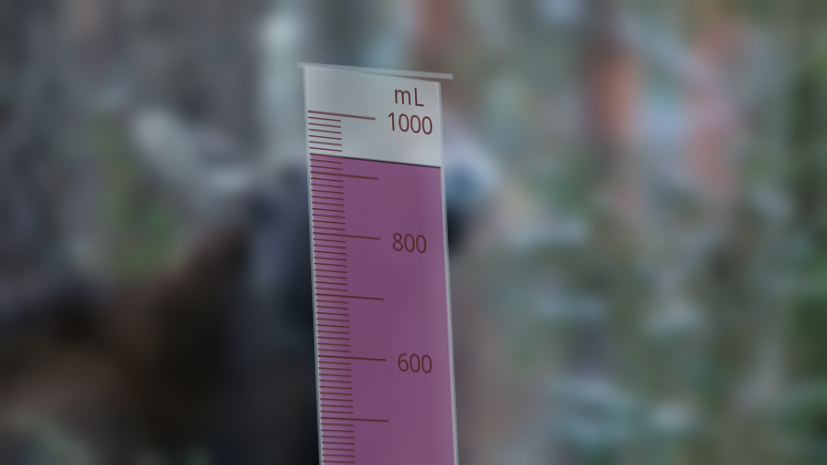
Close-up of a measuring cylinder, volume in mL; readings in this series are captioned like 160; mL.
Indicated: 930; mL
